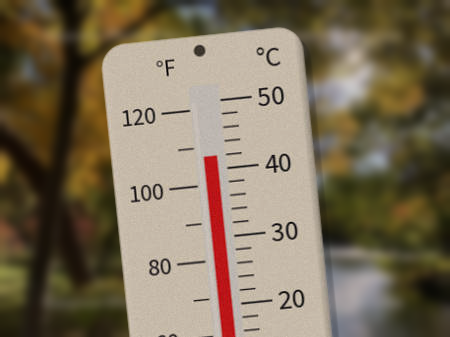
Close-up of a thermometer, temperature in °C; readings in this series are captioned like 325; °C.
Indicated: 42; °C
